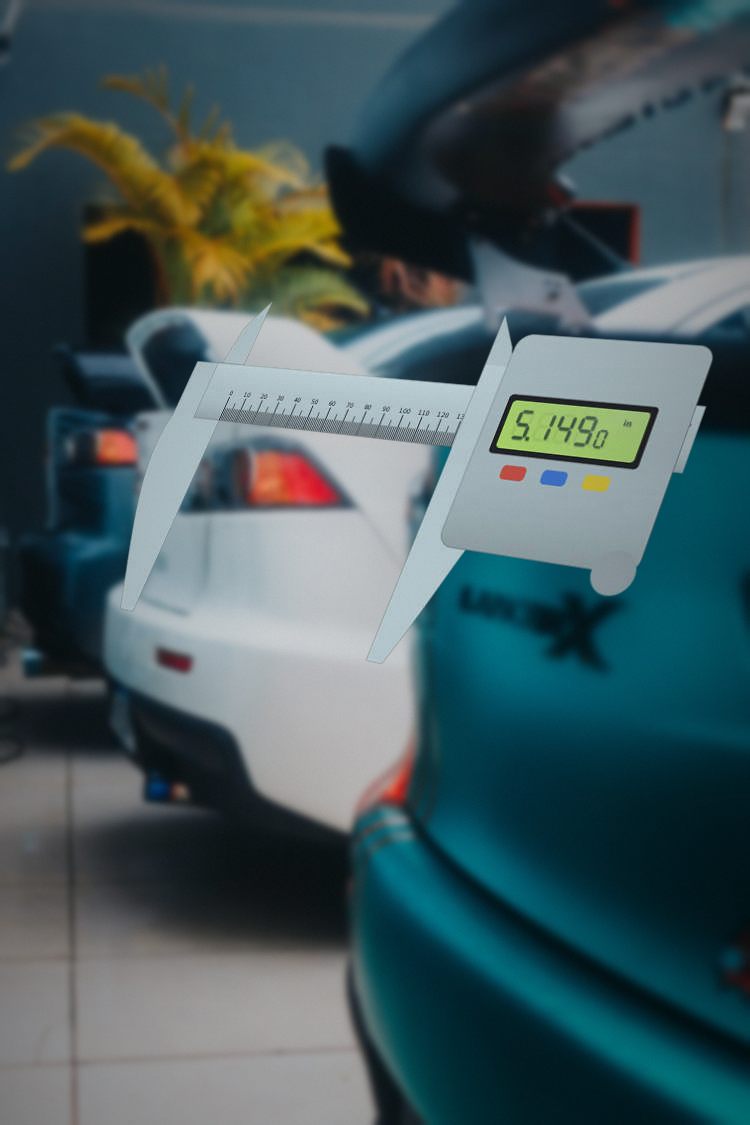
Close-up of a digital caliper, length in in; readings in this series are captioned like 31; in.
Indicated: 5.1490; in
